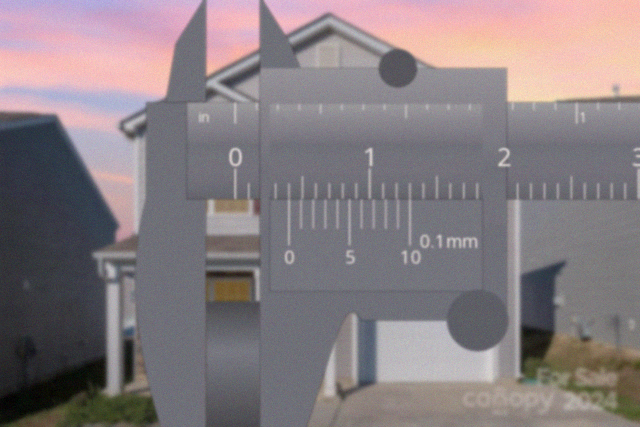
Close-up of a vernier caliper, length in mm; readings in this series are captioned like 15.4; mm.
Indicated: 4.0; mm
